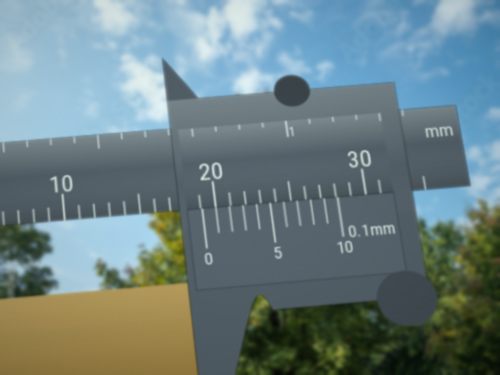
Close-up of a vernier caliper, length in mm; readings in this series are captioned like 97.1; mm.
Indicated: 19.1; mm
